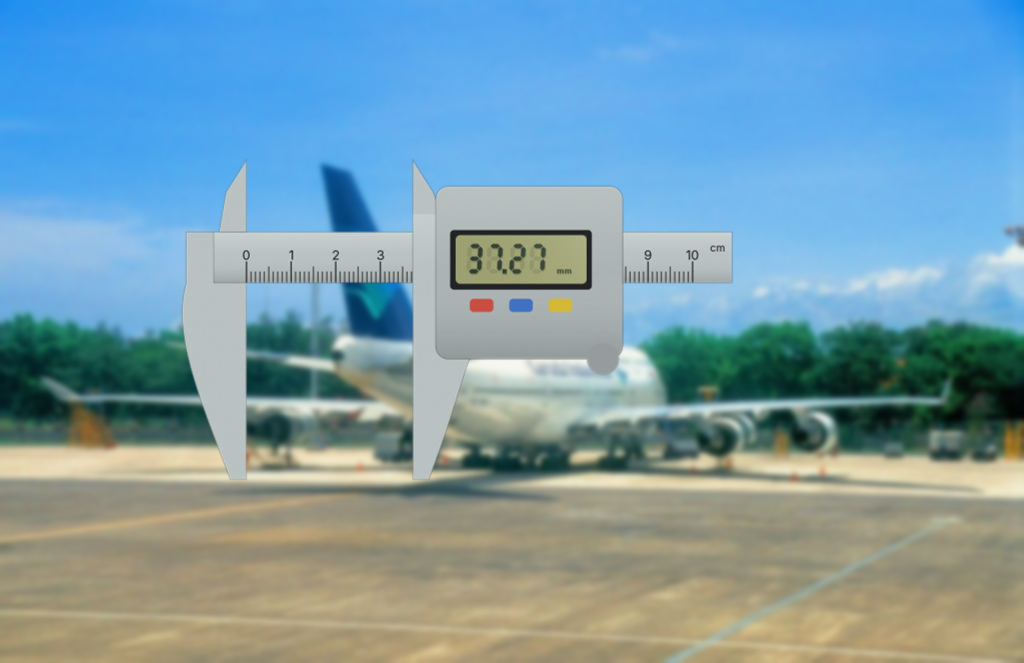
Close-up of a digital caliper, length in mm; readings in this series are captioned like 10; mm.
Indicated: 37.27; mm
